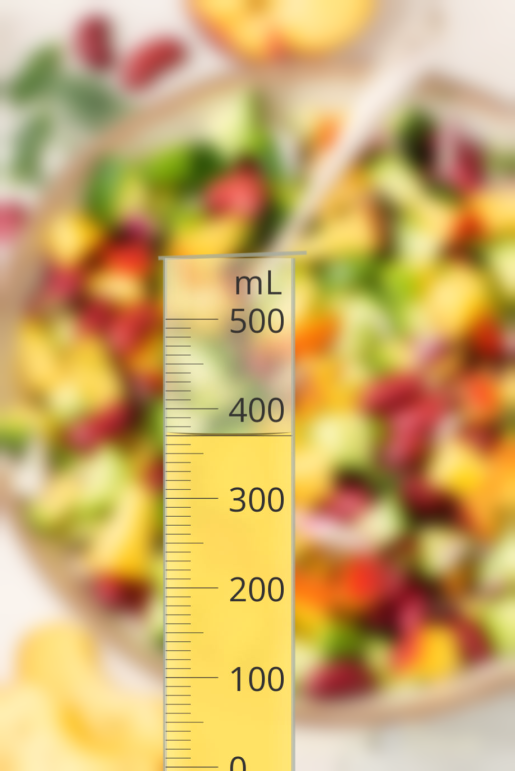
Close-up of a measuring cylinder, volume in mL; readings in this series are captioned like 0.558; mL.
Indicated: 370; mL
